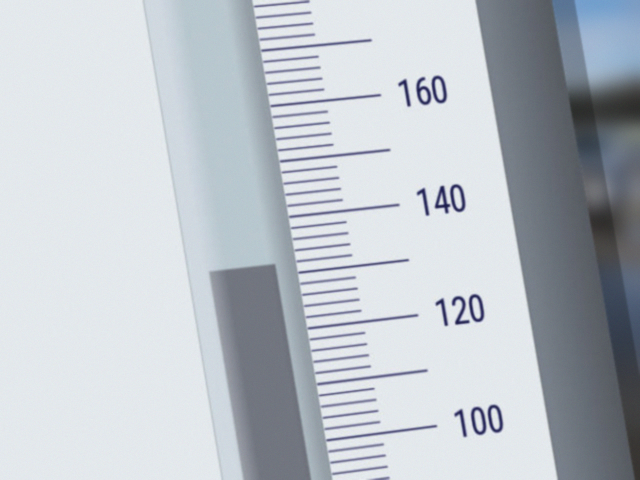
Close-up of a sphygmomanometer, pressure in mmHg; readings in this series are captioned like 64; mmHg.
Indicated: 132; mmHg
